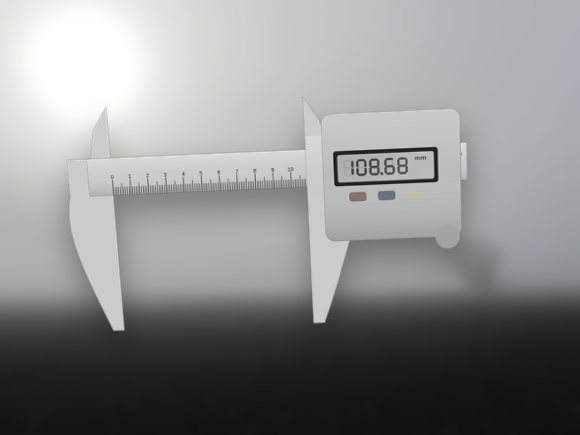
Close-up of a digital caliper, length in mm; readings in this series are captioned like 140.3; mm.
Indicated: 108.68; mm
